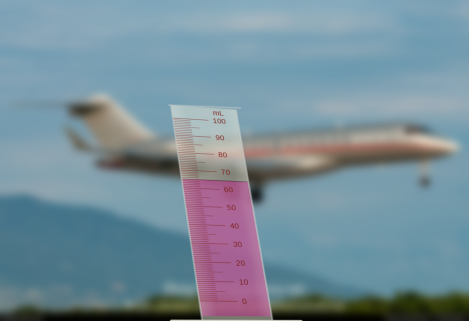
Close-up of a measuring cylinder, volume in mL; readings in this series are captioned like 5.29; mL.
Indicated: 65; mL
